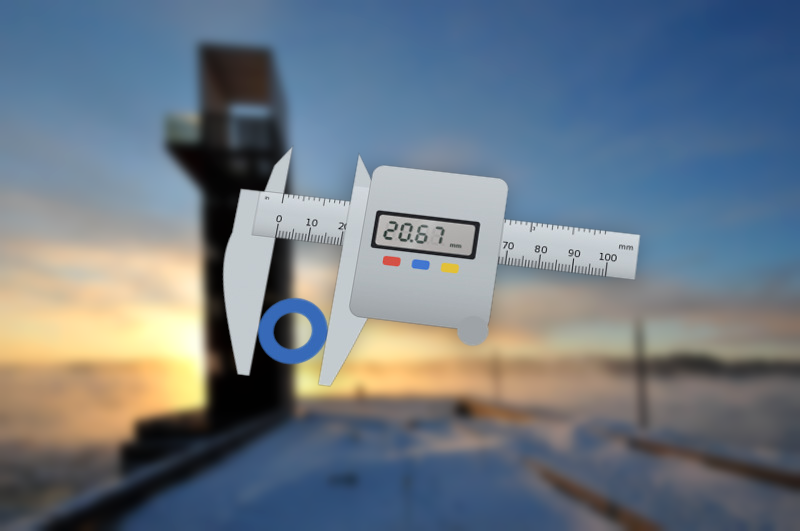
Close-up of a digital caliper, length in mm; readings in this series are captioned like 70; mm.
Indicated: 20.67; mm
